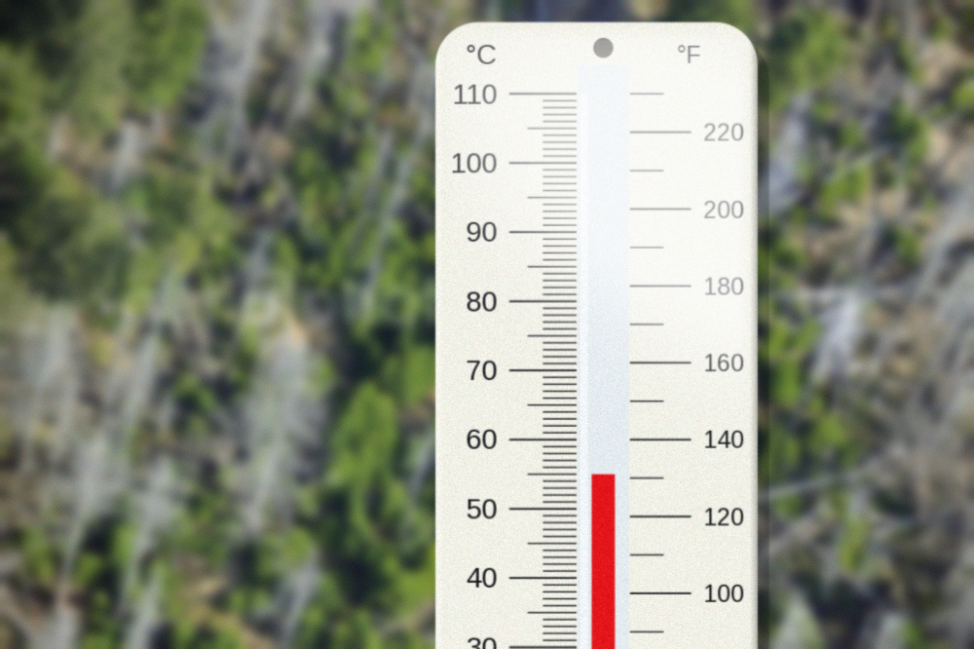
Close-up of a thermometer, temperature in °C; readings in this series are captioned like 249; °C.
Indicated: 55; °C
